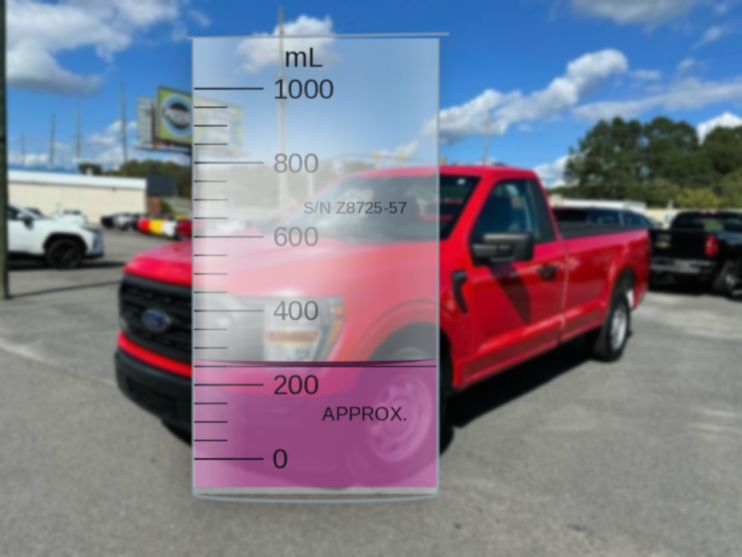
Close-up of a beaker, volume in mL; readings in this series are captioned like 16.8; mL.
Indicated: 250; mL
